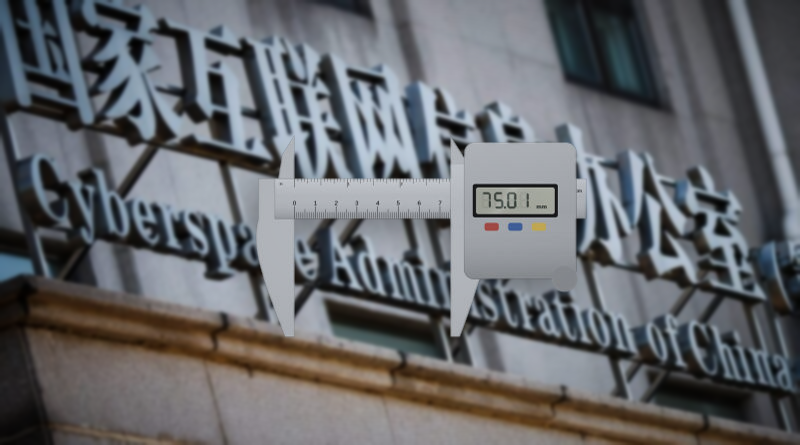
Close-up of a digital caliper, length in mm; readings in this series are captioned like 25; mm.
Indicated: 75.01; mm
